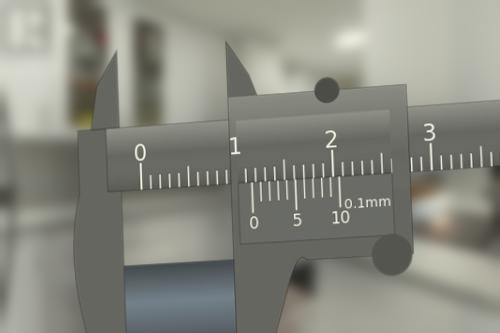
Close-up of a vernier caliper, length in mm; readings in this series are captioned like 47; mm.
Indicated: 11.6; mm
